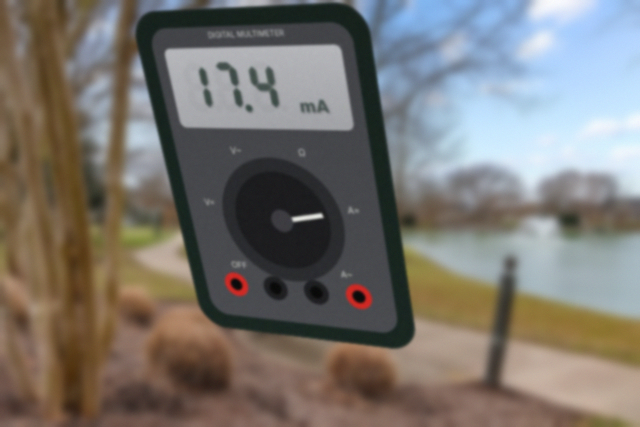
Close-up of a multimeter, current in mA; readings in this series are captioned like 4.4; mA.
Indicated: 17.4; mA
